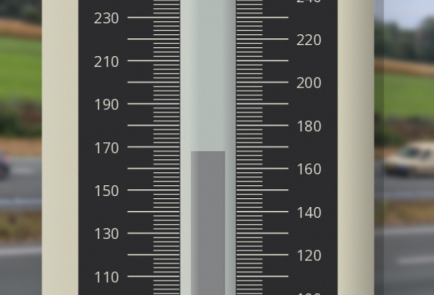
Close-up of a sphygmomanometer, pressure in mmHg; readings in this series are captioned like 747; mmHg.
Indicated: 168; mmHg
